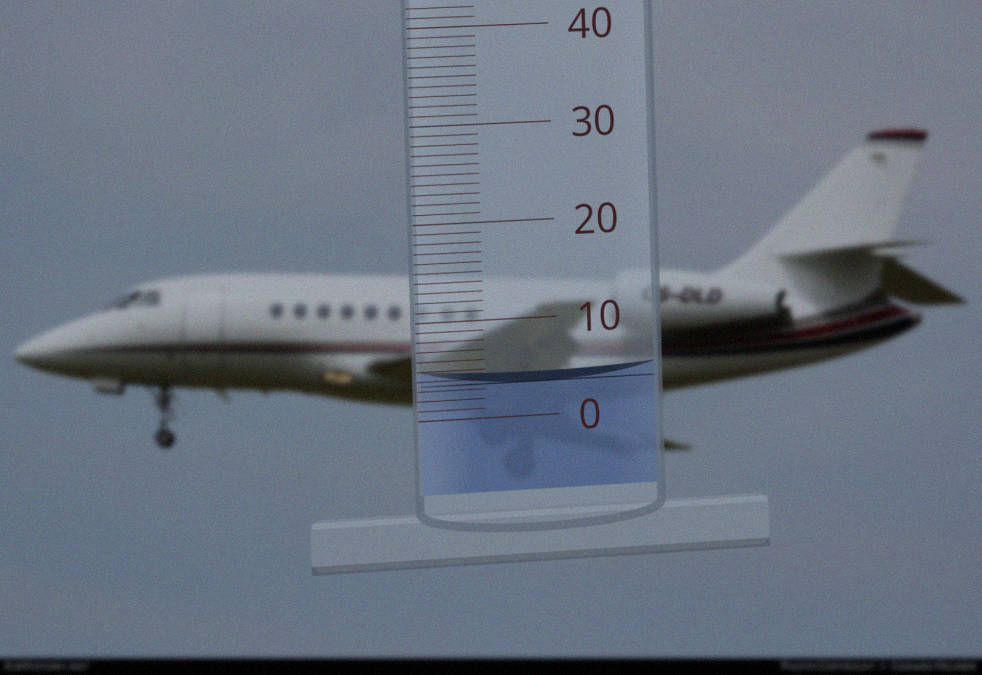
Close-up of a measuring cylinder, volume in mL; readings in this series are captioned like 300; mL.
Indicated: 3.5; mL
